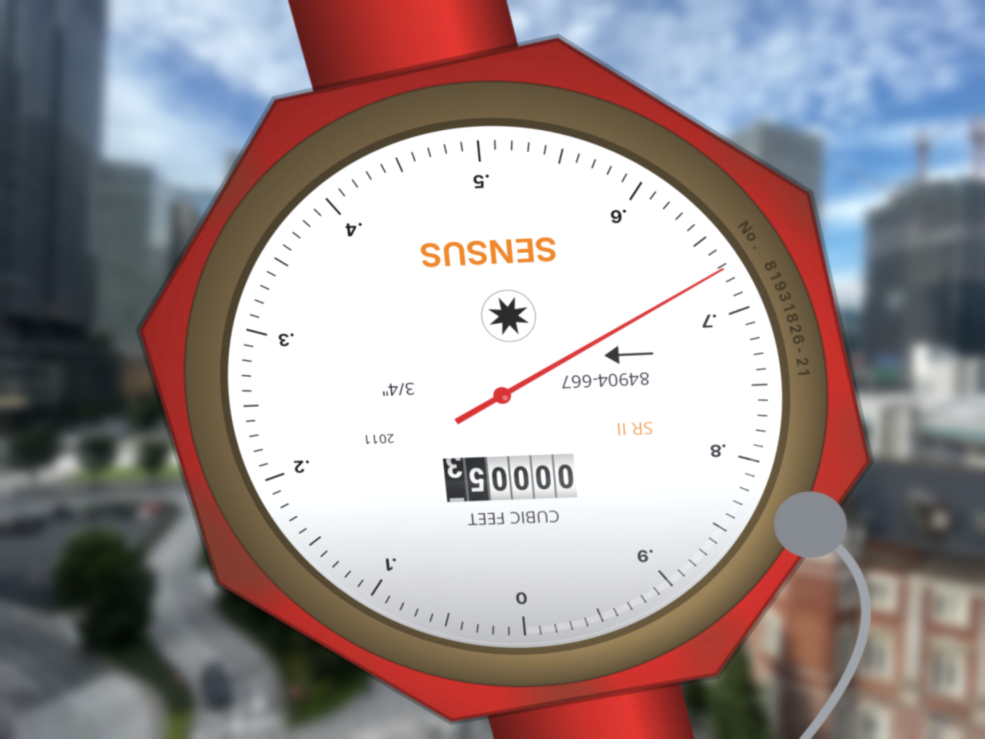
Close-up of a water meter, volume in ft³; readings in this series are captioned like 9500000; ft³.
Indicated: 52.67; ft³
